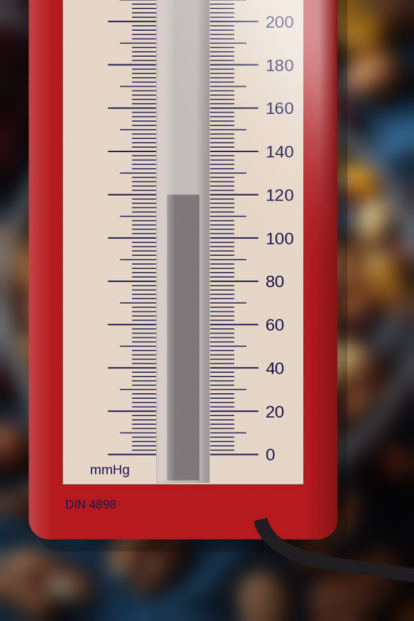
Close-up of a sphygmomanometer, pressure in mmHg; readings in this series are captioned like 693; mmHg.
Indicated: 120; mmHg
